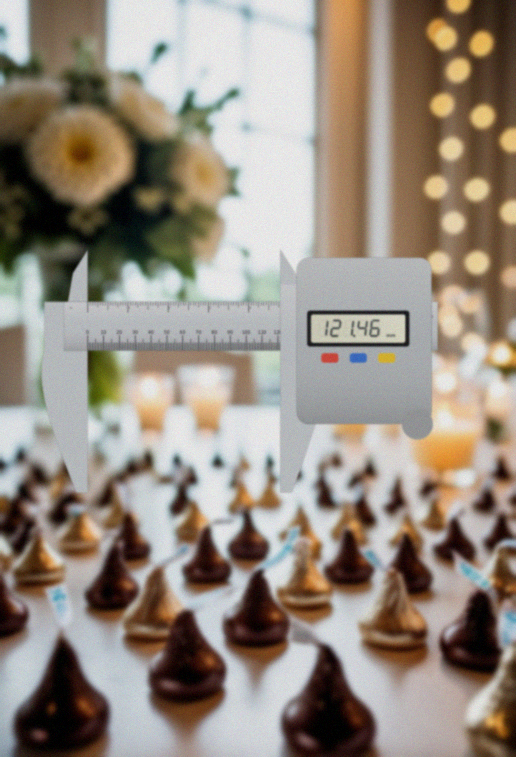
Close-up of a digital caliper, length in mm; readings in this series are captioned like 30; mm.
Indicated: 121.46; mm
